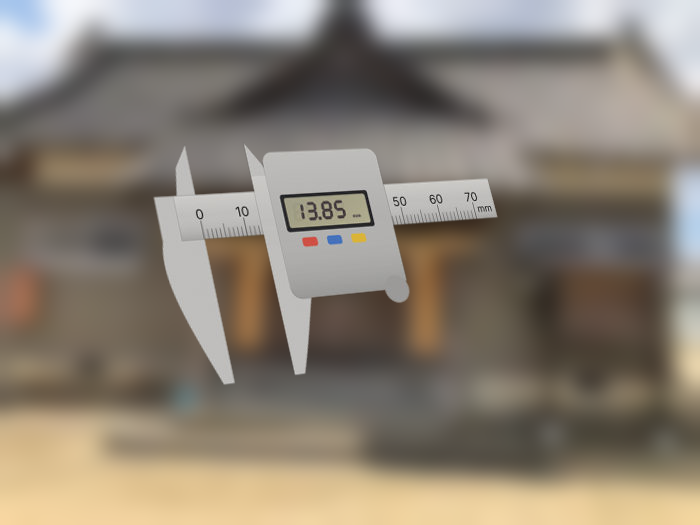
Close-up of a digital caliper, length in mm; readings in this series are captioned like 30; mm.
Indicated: 13.85; mm
